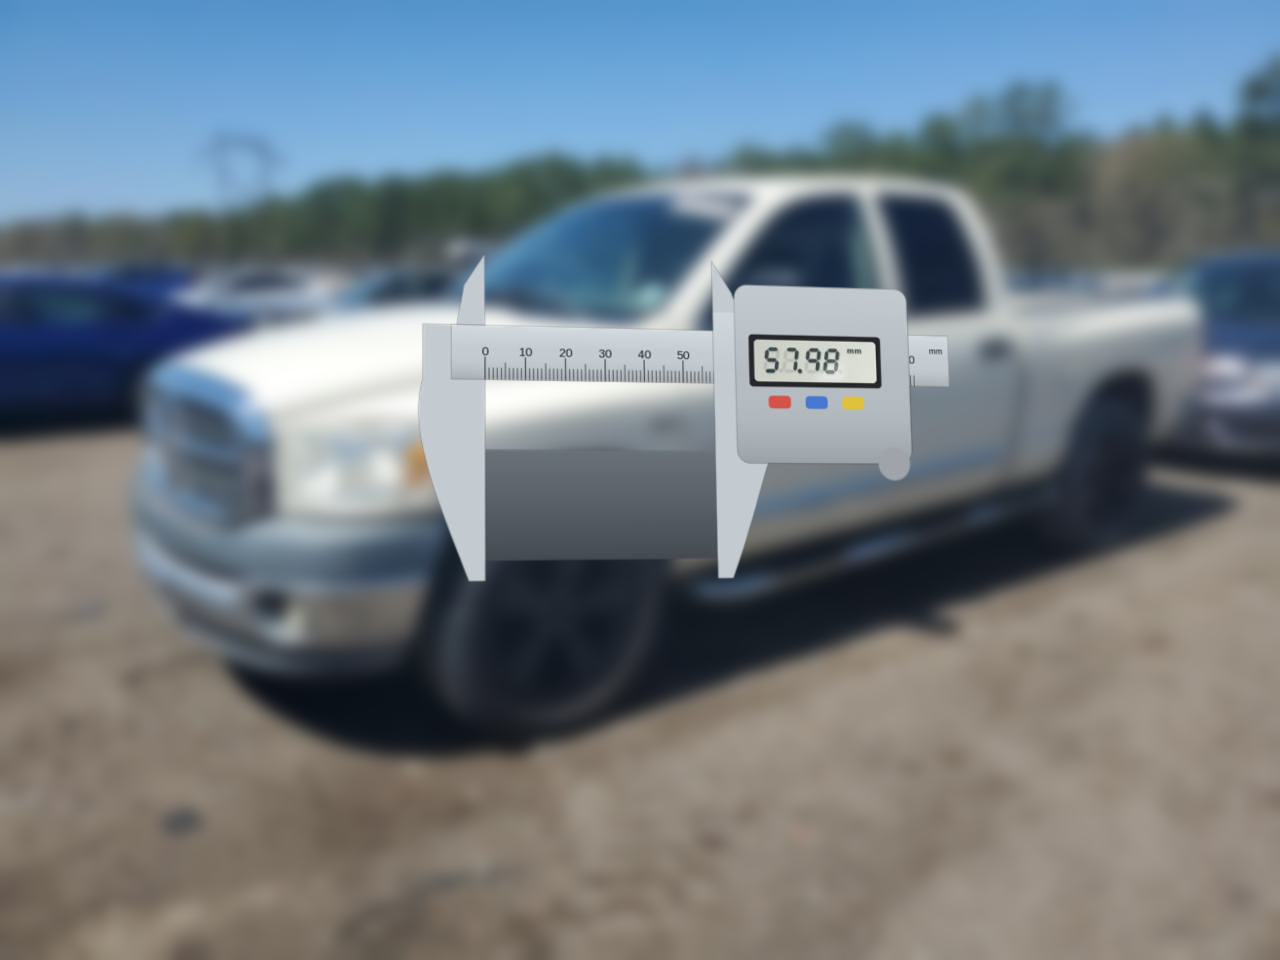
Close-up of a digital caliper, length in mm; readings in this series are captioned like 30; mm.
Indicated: 57.98; mm
